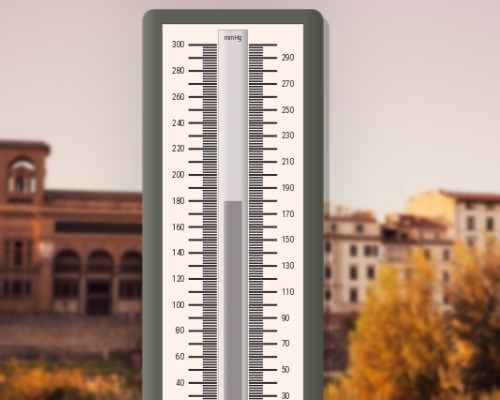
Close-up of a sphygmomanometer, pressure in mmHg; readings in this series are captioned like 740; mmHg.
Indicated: 180; mmHg
